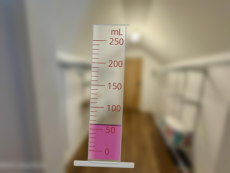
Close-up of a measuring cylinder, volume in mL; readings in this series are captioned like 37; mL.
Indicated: 60; mL
